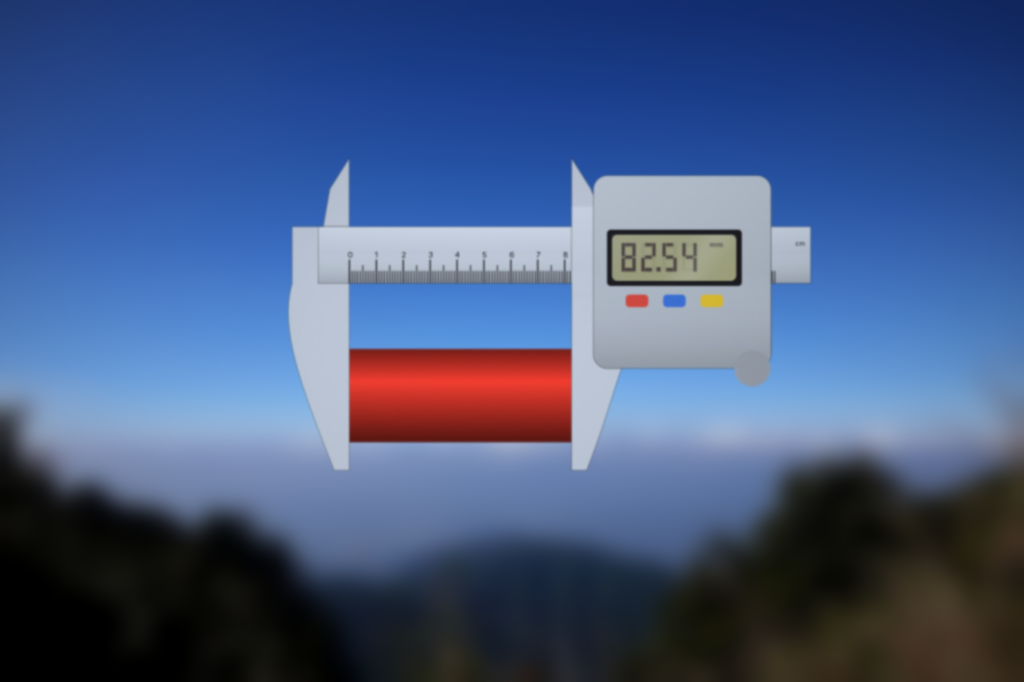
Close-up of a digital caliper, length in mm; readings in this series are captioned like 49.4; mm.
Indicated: 82.54; mm
